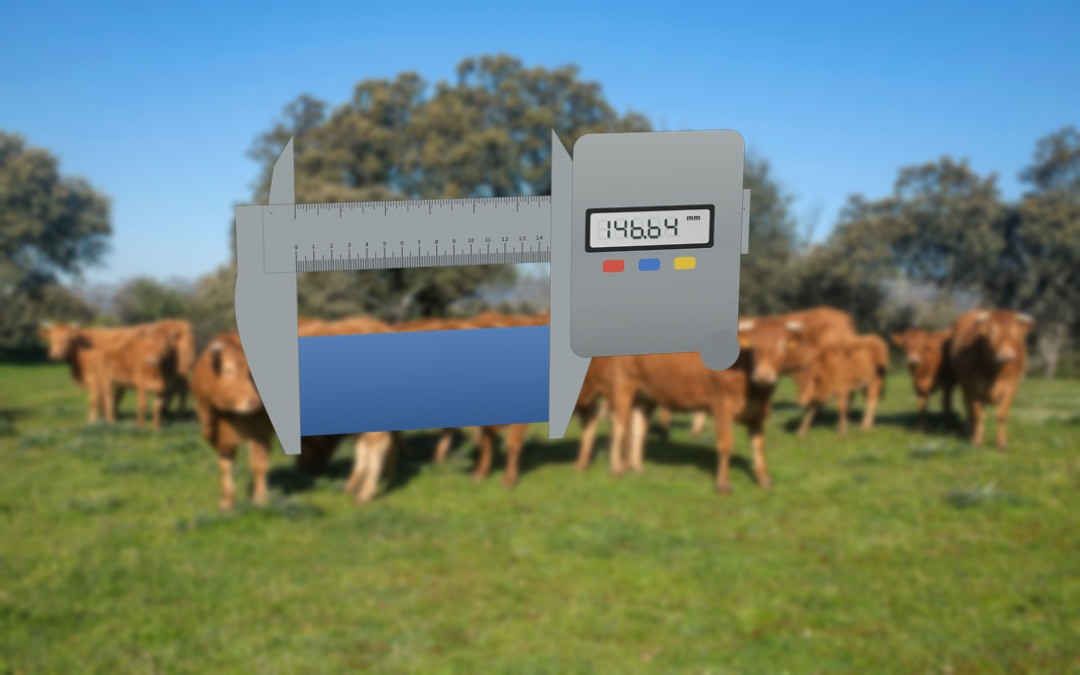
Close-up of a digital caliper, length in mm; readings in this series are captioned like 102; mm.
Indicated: 146.64; mm
